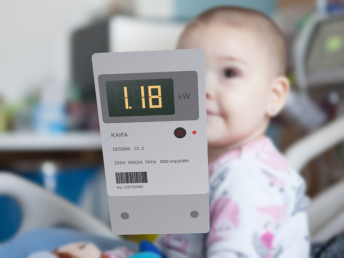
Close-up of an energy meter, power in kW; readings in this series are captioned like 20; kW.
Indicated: 1.18; kW
